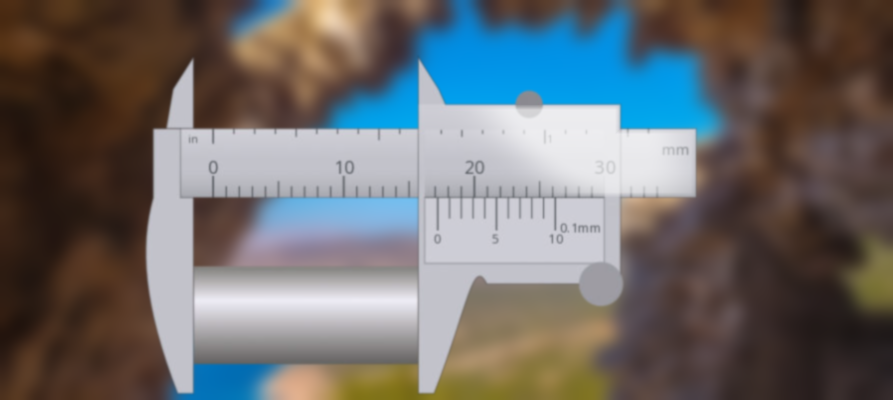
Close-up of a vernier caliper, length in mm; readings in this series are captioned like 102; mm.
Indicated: 17.2; mm
